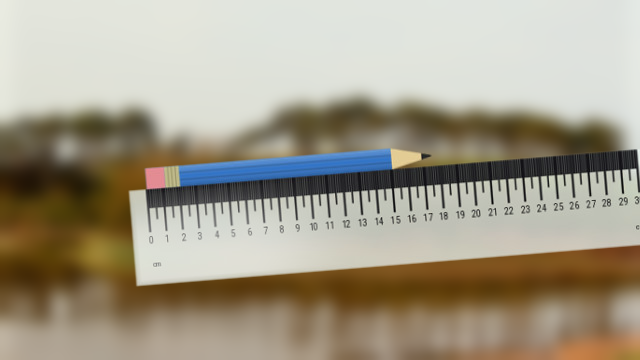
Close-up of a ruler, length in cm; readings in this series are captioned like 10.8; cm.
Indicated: 17.5; cm
